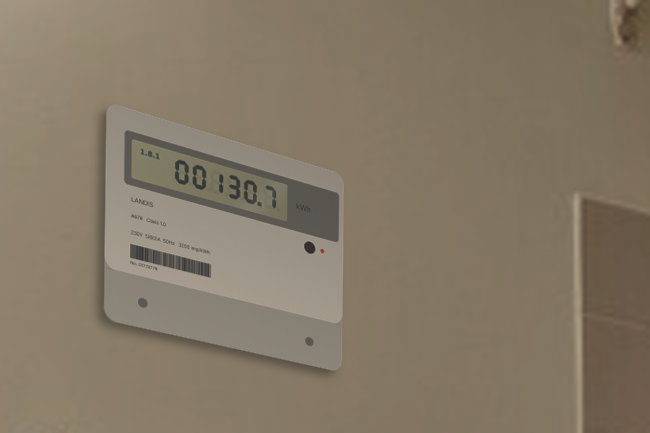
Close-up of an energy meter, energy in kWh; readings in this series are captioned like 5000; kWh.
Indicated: 130.7; kWh
